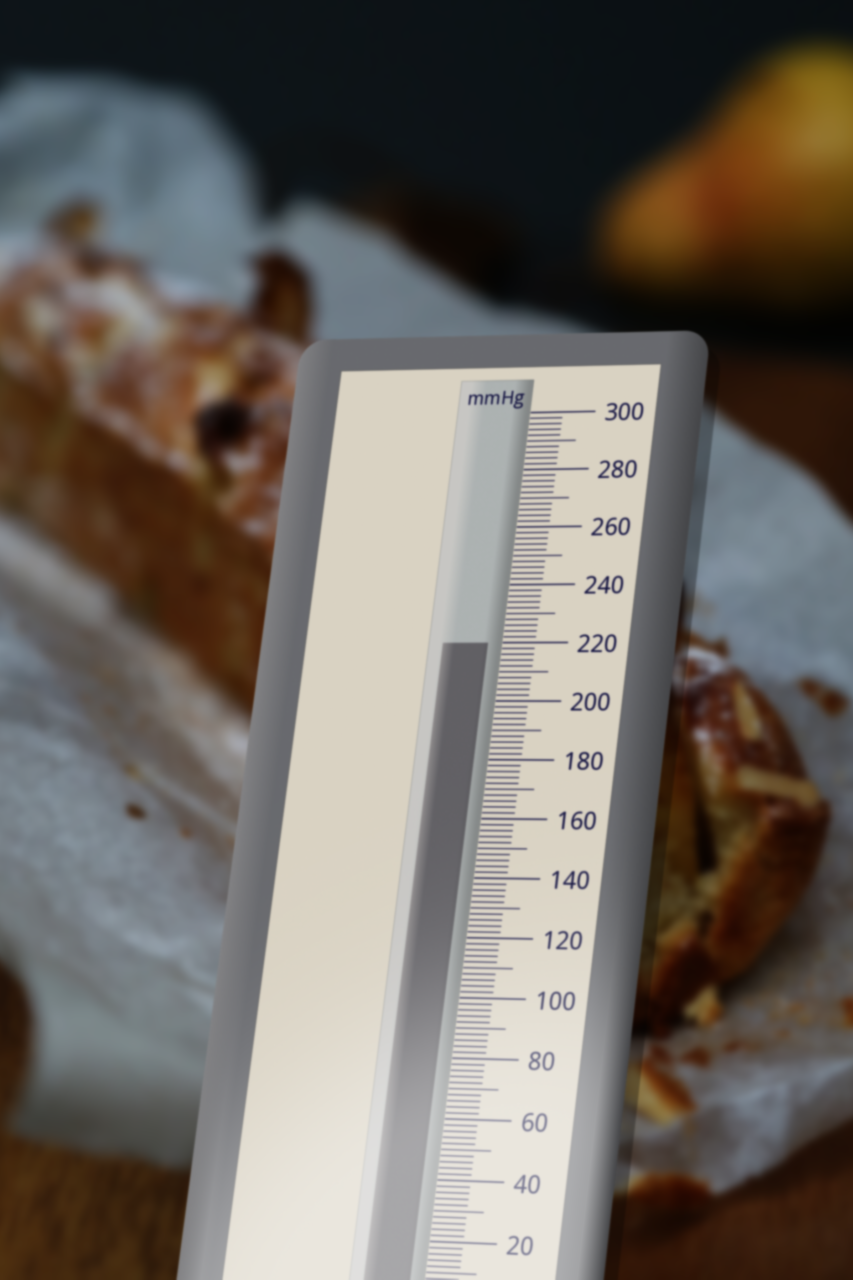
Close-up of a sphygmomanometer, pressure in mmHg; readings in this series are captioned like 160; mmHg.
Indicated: 220; mmHg
